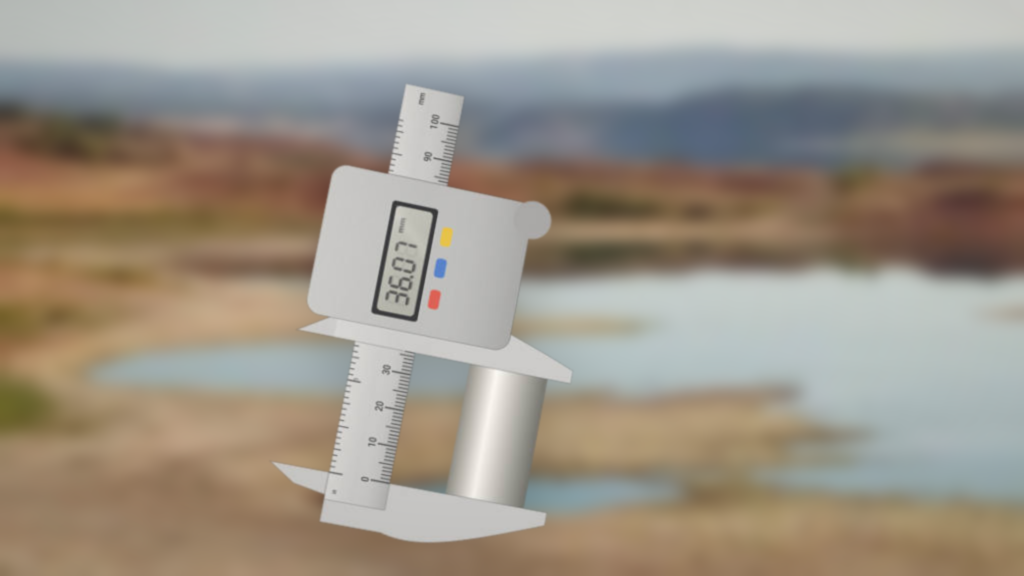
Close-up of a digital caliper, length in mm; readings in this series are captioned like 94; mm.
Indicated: 36.07; mm
